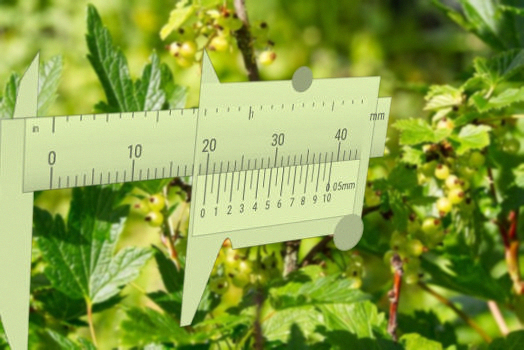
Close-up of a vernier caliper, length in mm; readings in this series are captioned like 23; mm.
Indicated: 20.0; mm
